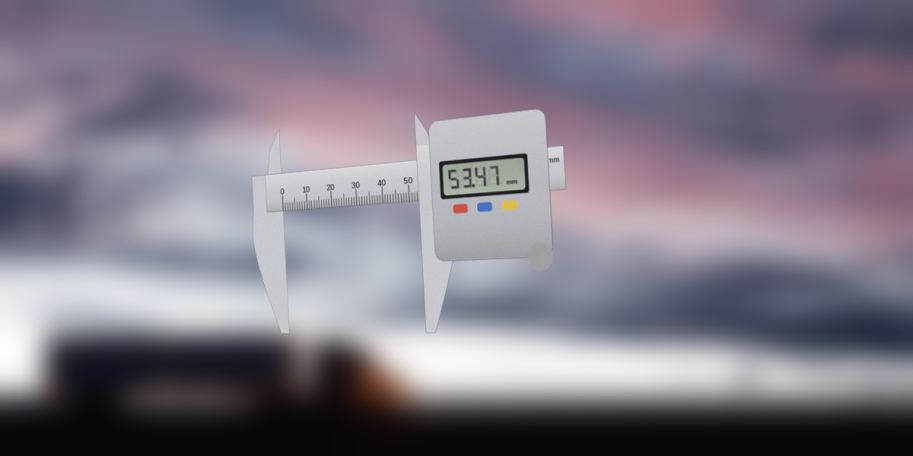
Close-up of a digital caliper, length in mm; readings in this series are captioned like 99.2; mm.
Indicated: 53.47; mm
